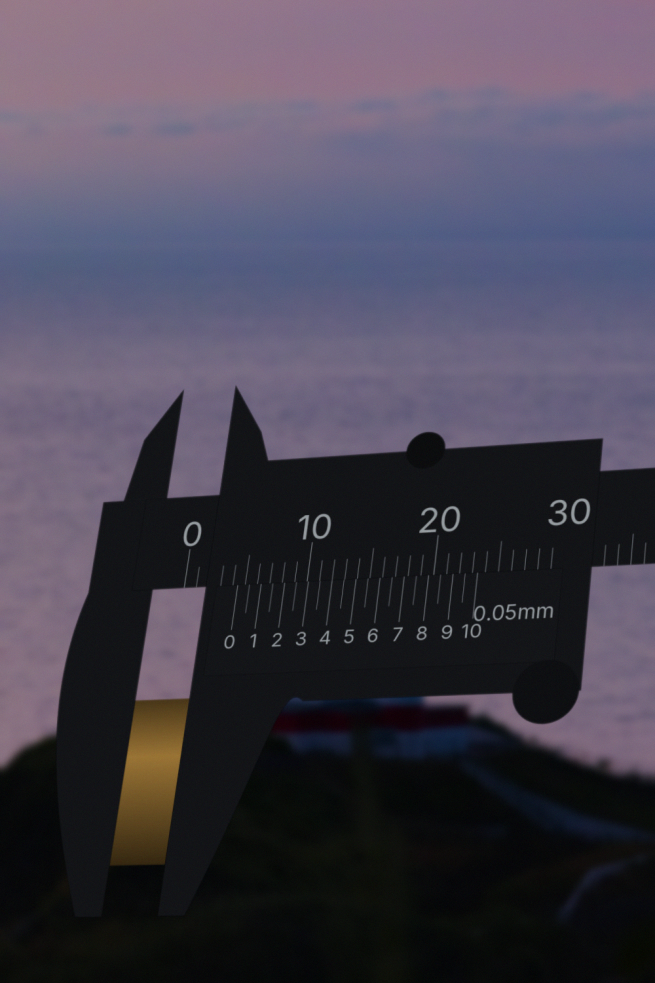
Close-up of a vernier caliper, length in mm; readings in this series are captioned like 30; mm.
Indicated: 4.4; mm
